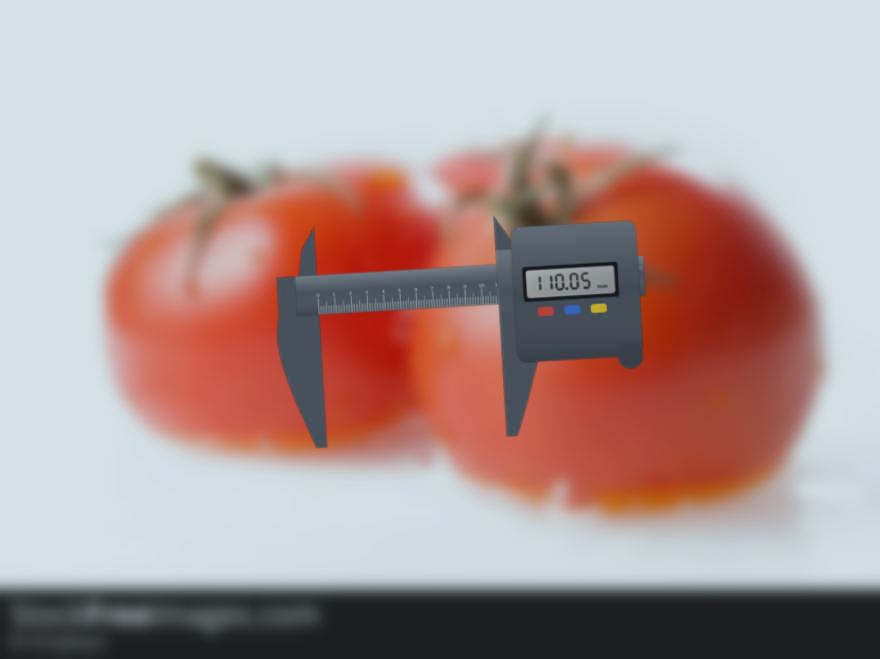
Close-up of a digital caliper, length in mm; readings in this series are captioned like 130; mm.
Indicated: 110.05; mm
